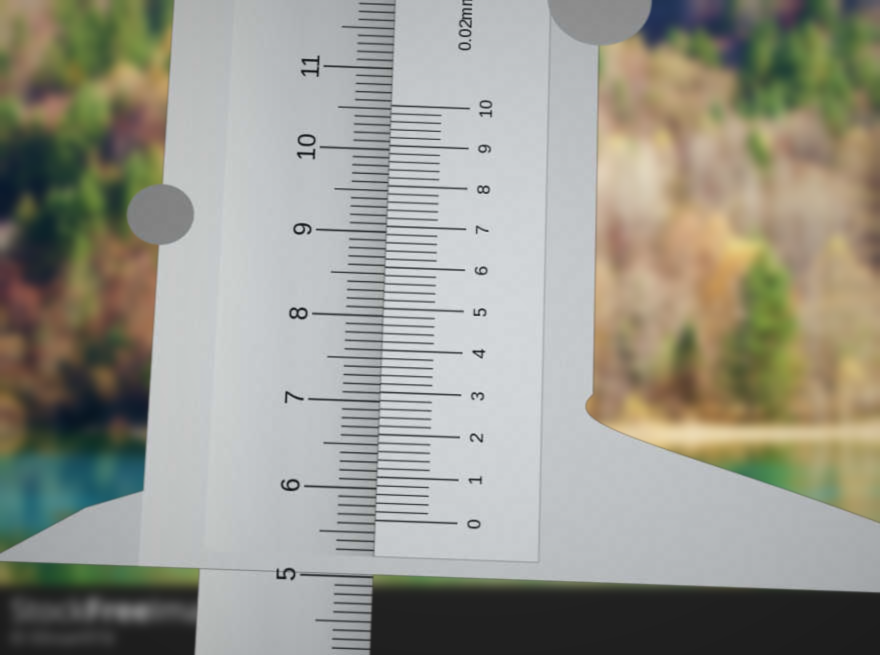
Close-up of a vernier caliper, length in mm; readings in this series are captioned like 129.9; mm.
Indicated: 56.4; mm
